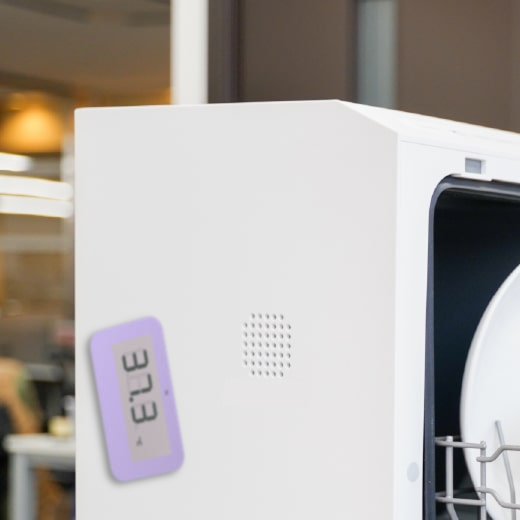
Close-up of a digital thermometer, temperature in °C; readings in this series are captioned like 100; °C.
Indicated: 37.3; °C
